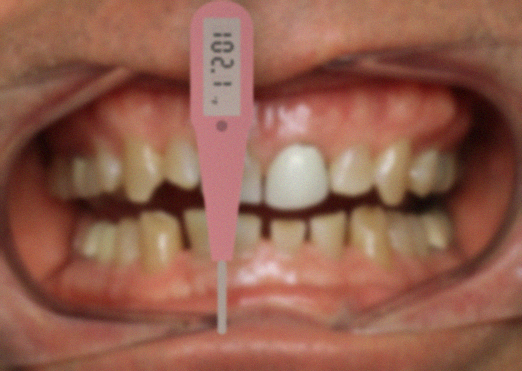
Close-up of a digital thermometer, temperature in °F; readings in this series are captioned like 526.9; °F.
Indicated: 102.1; °F
